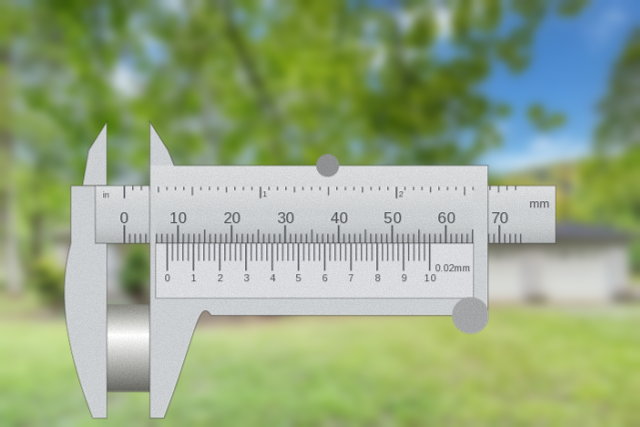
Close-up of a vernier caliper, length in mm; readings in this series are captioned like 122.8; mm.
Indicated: 8.0; mm
